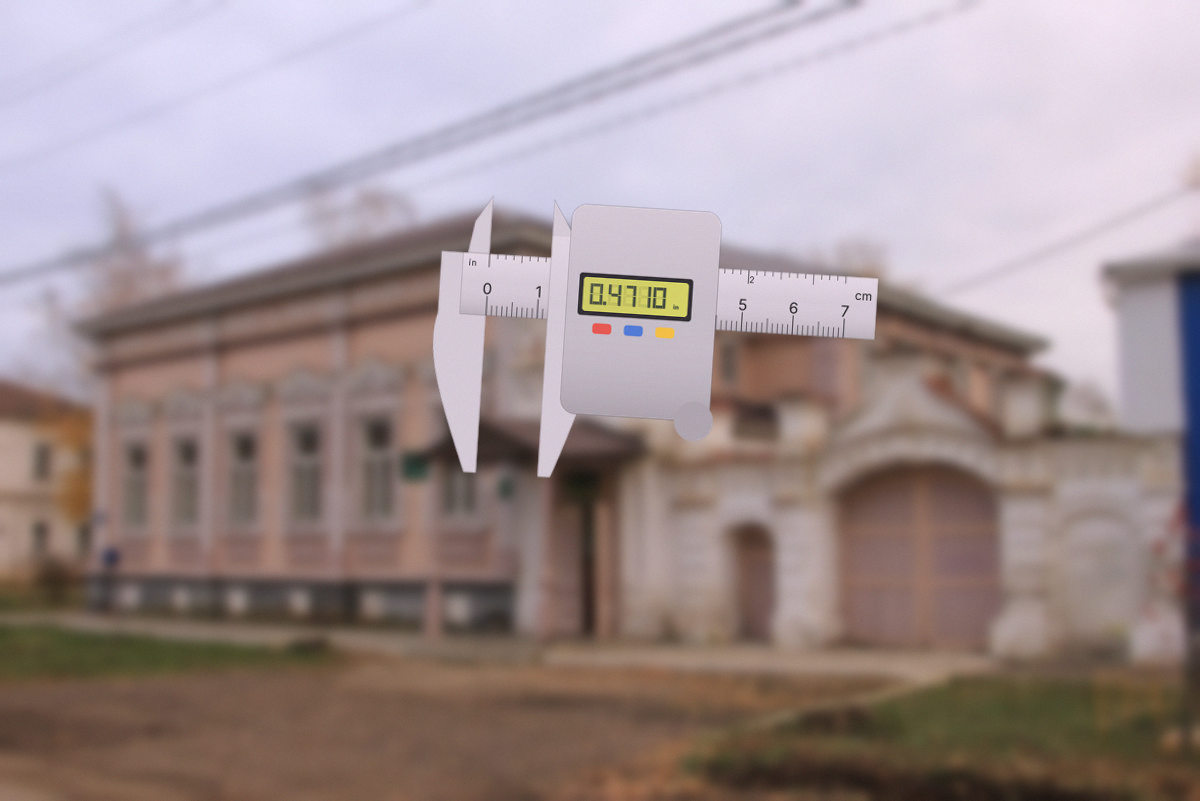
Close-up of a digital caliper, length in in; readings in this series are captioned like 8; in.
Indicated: 0.4710; in
